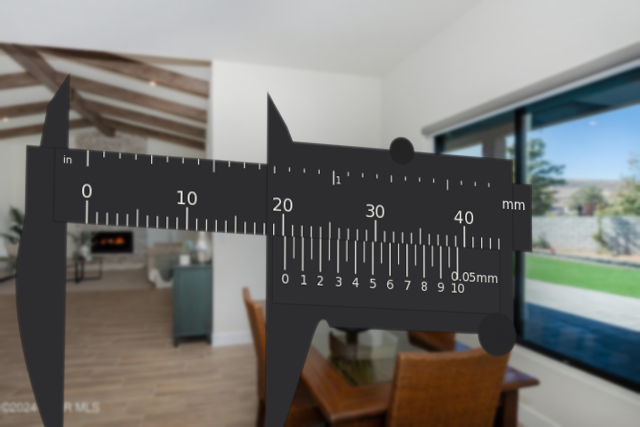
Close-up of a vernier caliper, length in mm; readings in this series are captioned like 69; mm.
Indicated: 20.2; mm
